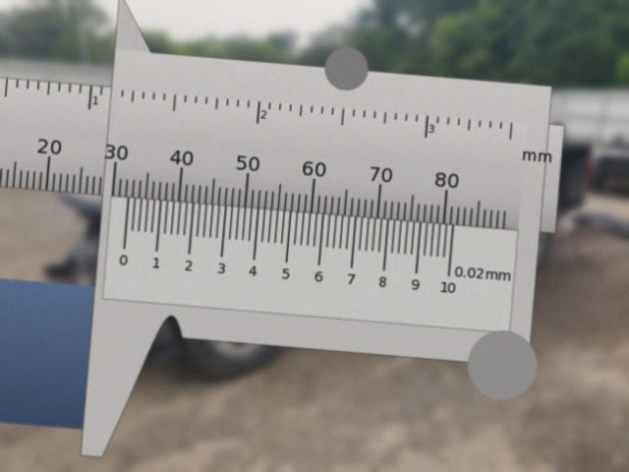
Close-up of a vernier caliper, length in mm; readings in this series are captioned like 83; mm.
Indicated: 32.4; mm
